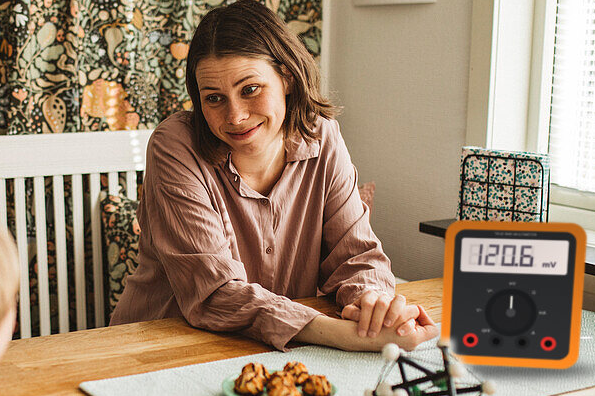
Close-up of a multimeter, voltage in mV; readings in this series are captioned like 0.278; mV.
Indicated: 120.6; mV
